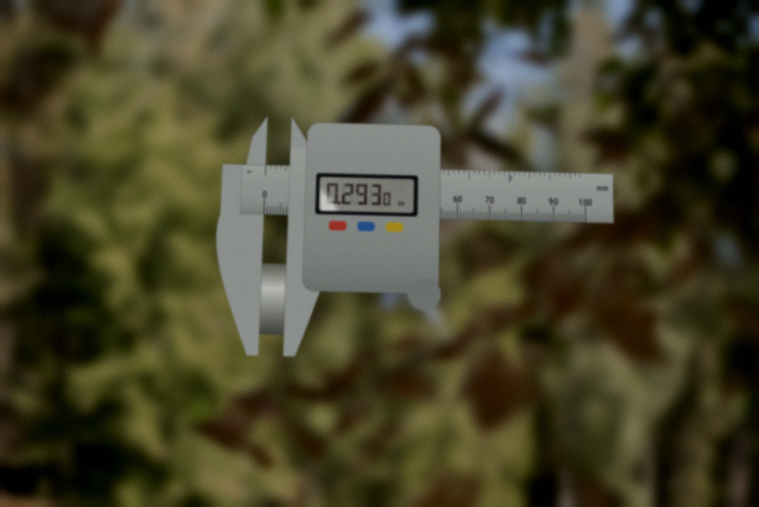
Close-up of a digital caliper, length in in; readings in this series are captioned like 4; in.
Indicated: 0.2930; in
